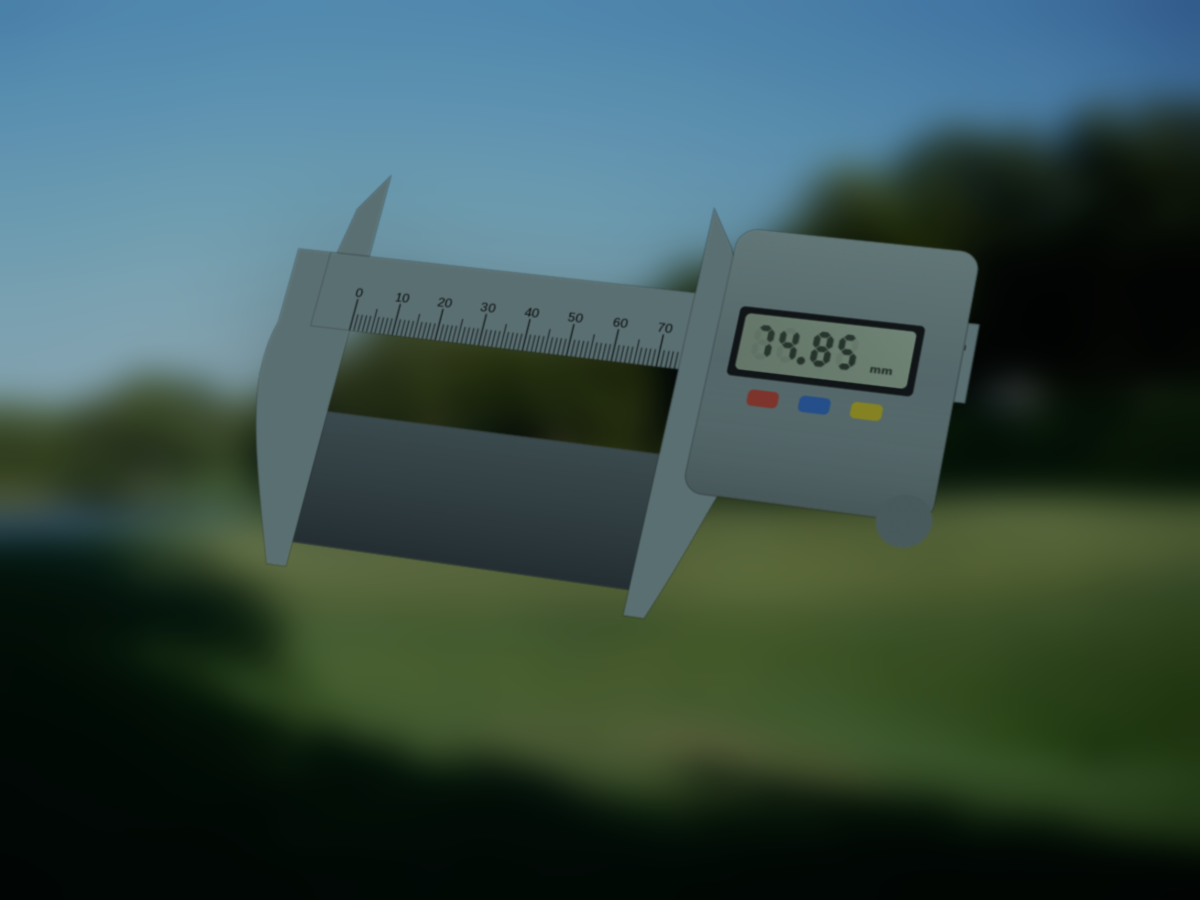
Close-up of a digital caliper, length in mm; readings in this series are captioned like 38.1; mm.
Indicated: 74.85; mm
